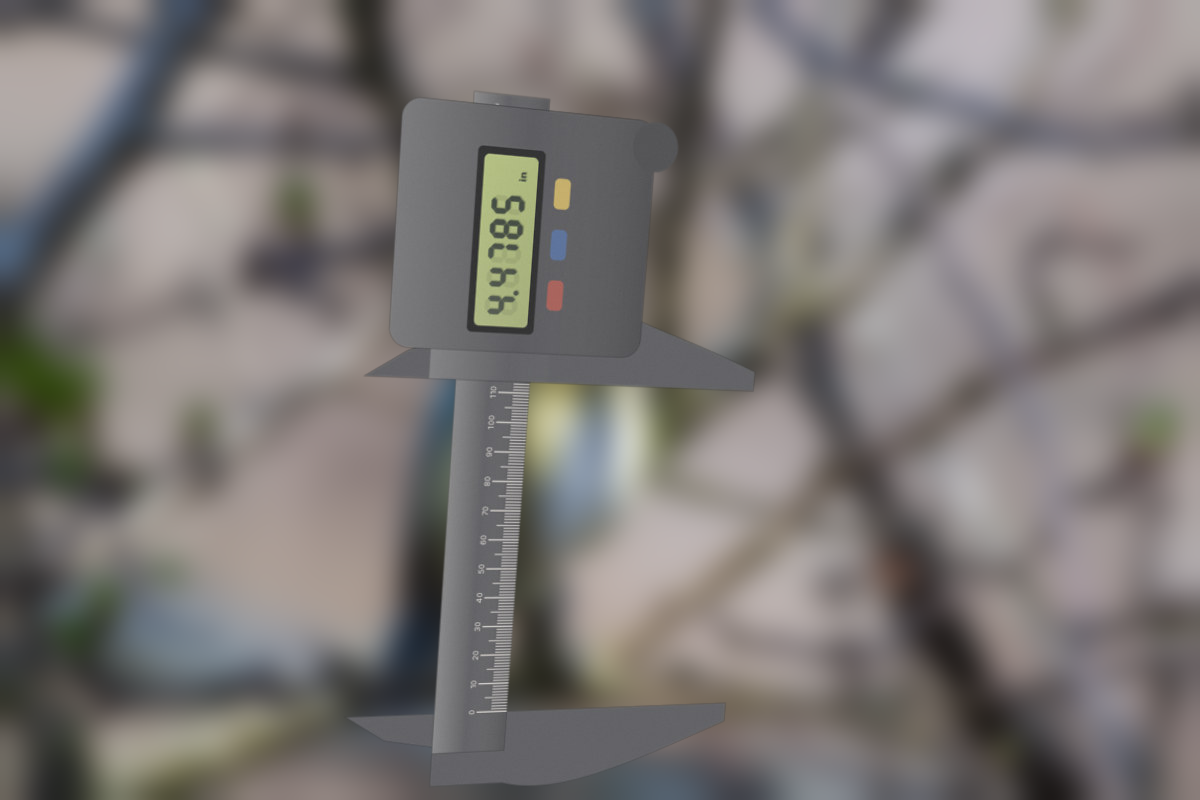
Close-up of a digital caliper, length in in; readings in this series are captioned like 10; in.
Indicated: 4.4785; in
